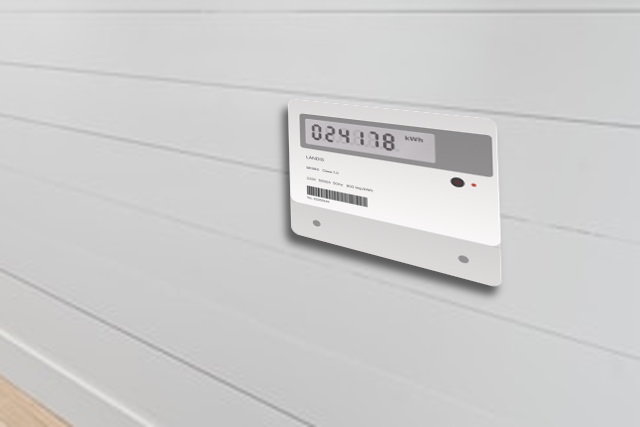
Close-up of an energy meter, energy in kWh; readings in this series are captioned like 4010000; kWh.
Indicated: 24178; kWh
